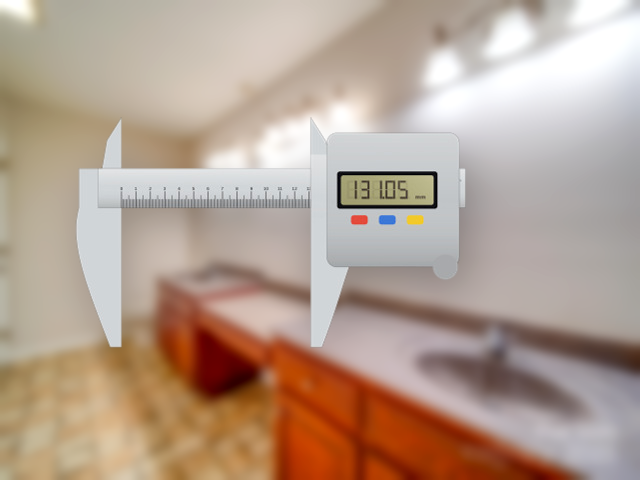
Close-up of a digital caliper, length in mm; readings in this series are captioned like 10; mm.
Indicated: 131.05; mm
